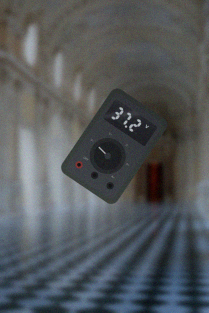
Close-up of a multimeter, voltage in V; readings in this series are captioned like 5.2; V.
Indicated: 37.2; V
